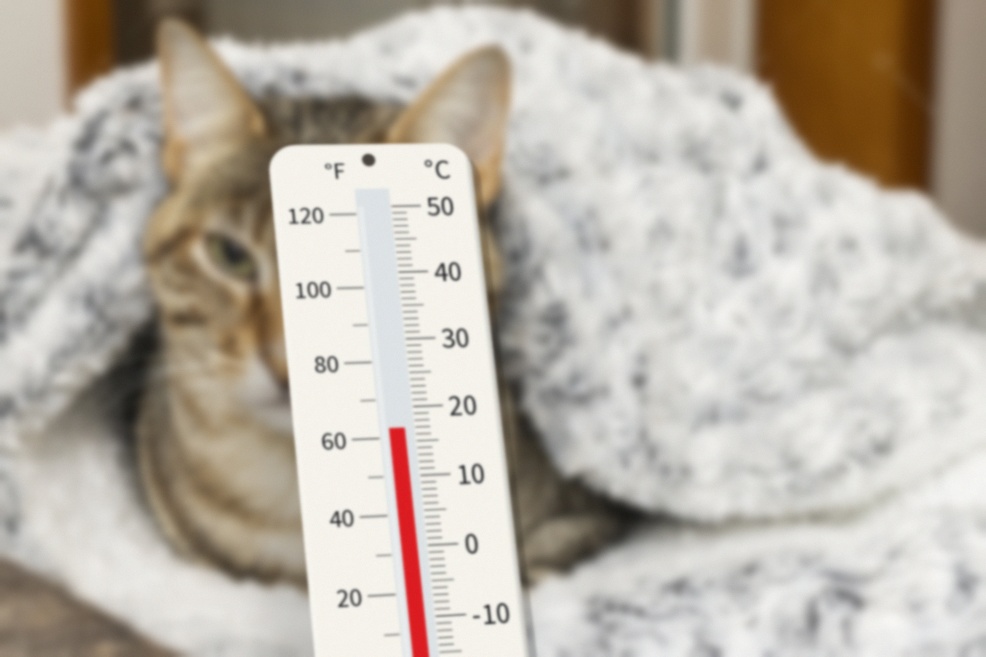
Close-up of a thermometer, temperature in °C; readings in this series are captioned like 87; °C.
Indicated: 17; °C
